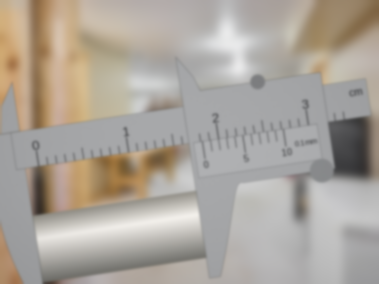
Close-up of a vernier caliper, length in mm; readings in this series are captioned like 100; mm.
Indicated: 18.2; mm
